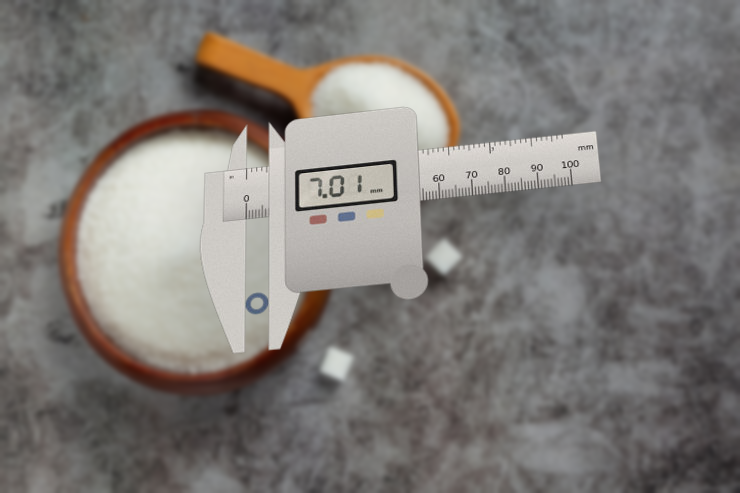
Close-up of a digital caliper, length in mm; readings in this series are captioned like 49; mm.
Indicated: 7.01; mm
